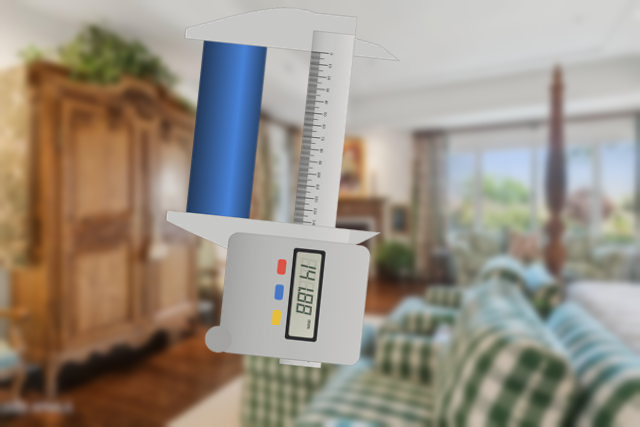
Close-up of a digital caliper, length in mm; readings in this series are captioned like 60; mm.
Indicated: 141.88; mm
